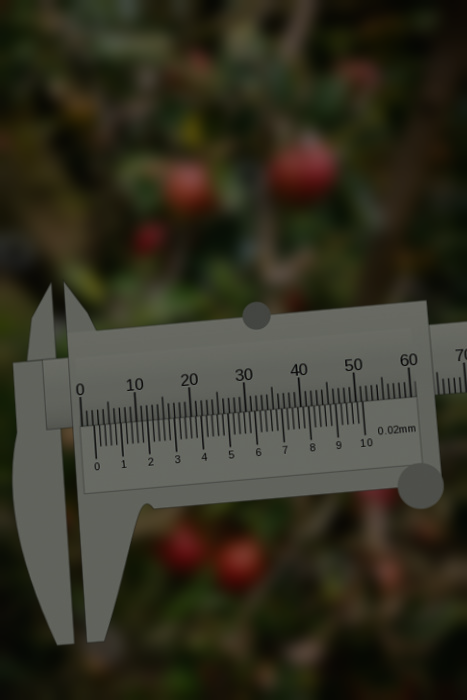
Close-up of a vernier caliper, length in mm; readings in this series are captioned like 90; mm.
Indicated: 2.2; mm
